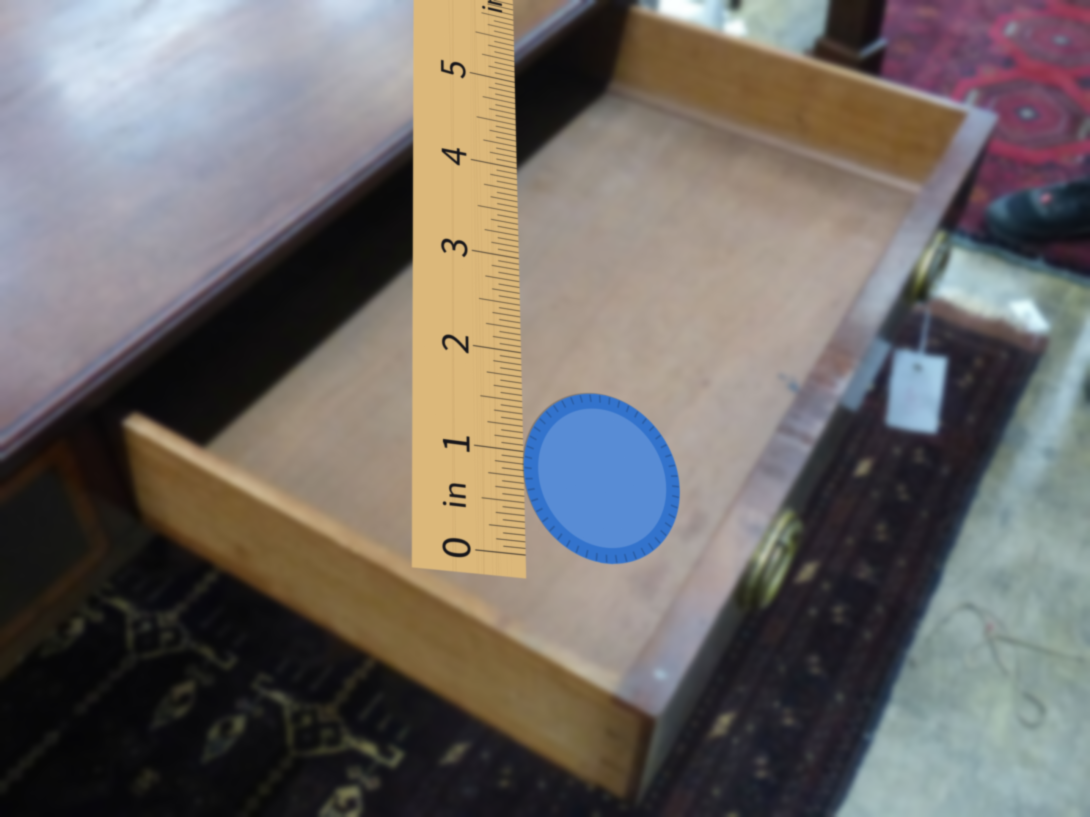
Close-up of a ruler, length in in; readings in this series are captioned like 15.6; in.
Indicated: 1.6875; in
